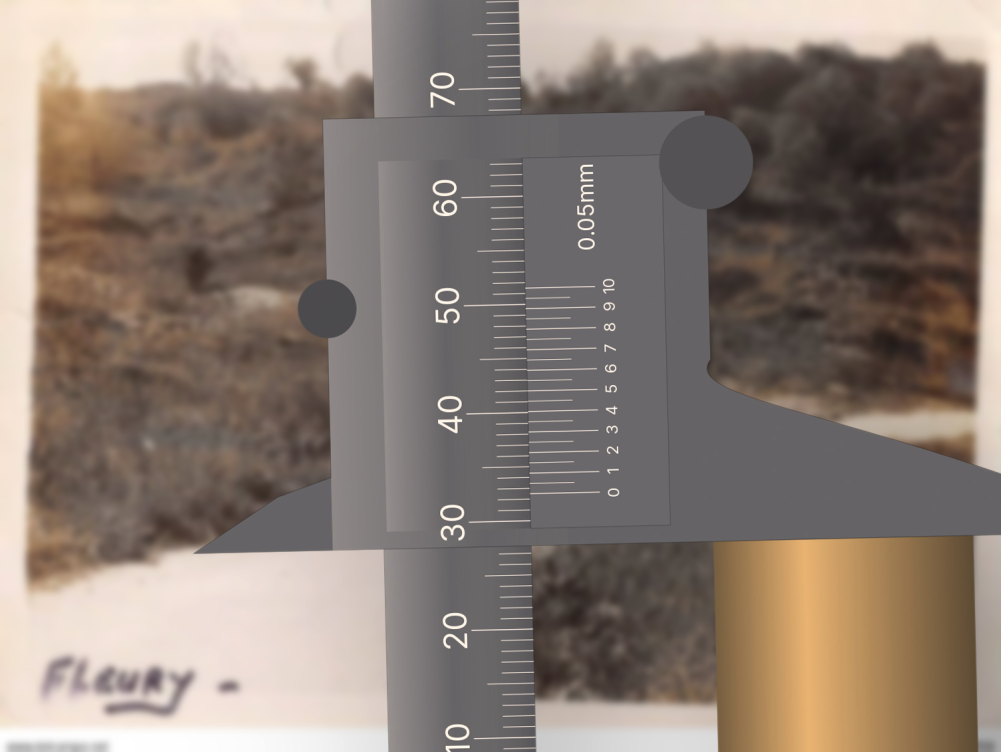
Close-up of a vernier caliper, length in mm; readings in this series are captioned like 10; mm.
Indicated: 32.5; mm
